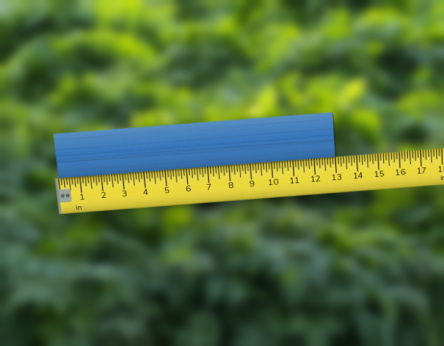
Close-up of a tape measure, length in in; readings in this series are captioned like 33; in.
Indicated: 13; in
